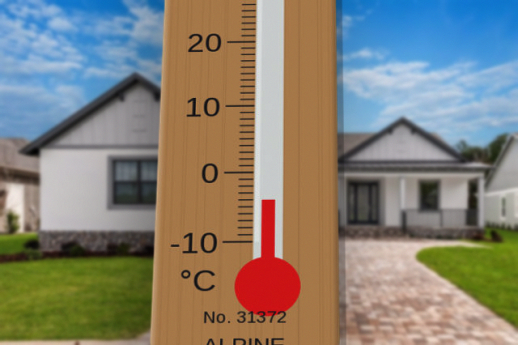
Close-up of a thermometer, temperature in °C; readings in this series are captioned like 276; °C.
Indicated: -4; °C
